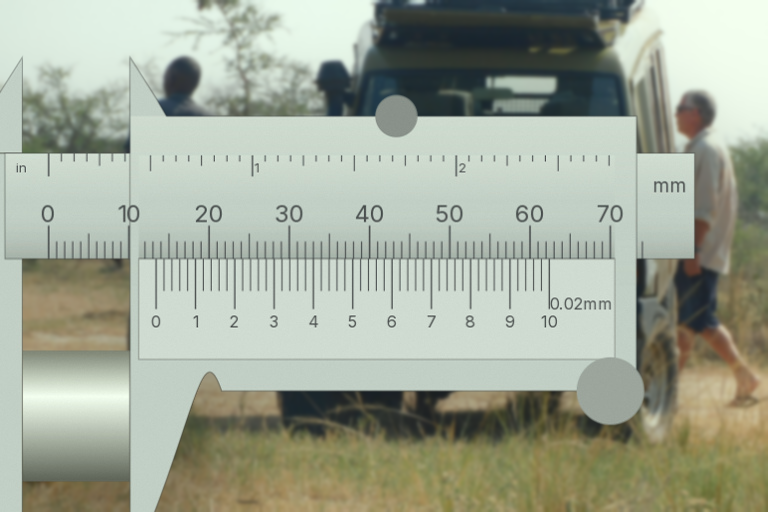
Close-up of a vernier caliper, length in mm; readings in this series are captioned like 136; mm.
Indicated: 13.4; mm
